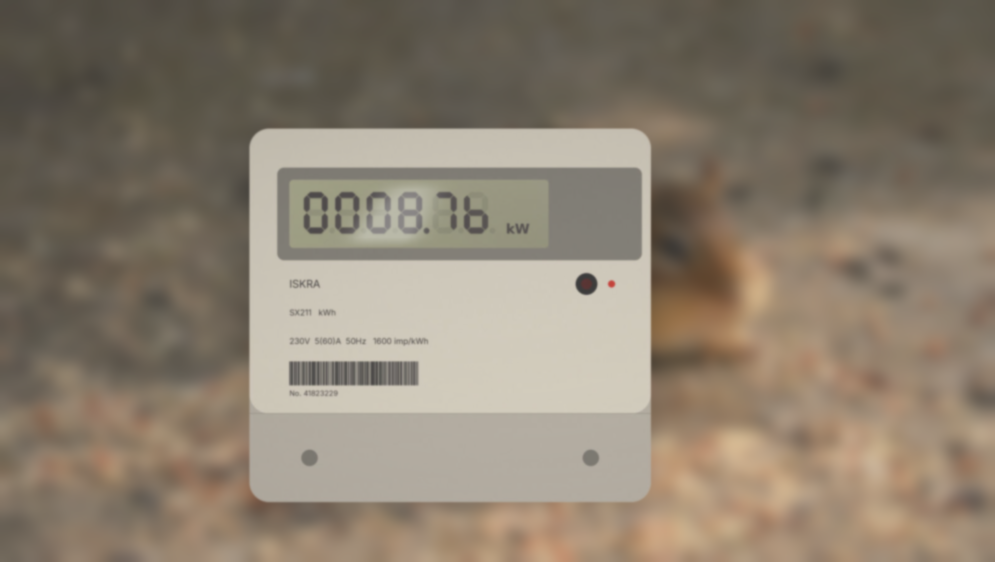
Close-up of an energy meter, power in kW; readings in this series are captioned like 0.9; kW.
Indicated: 8.76; kW
